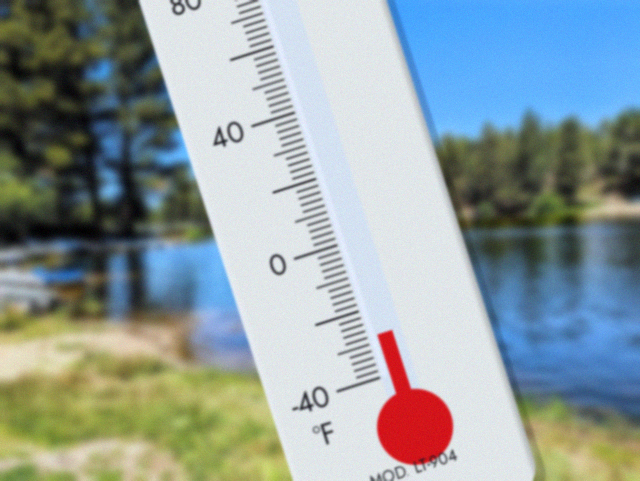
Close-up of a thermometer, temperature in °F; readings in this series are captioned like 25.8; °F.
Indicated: -28; °F
